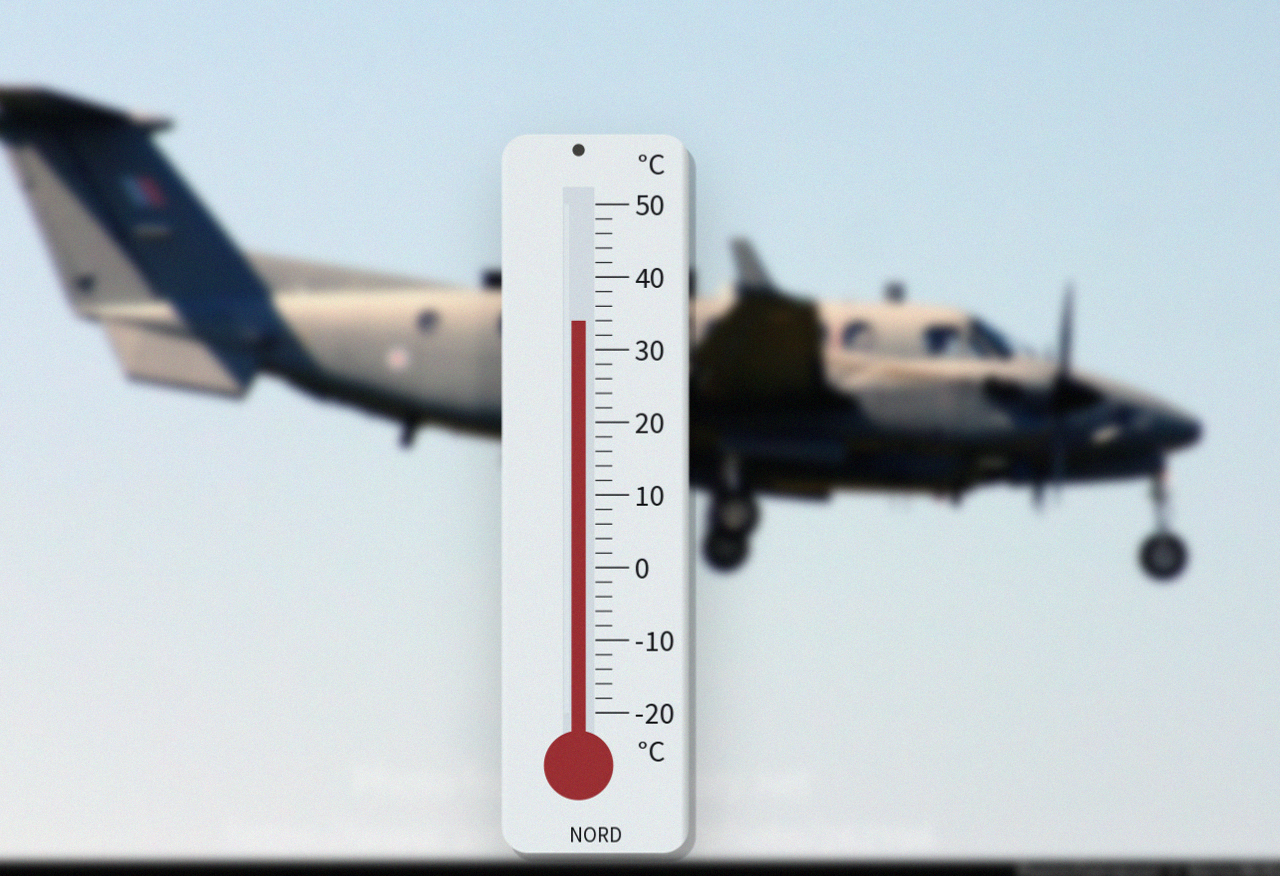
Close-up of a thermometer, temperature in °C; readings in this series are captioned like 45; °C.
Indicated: 34; °C
